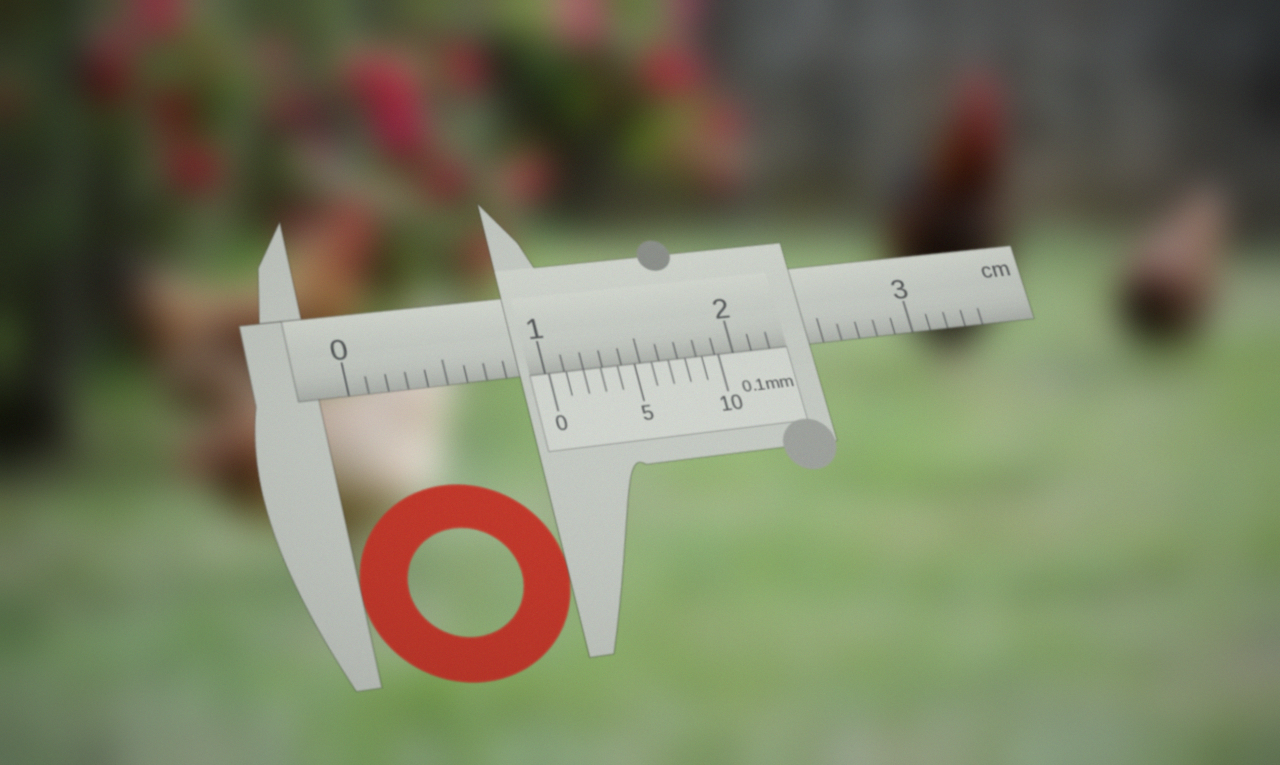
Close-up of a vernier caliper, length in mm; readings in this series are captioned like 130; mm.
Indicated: 10.2; mm
